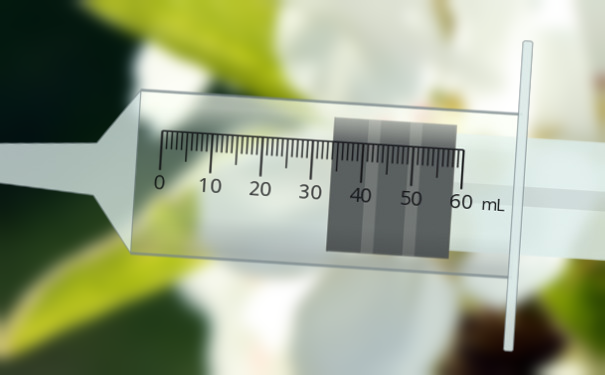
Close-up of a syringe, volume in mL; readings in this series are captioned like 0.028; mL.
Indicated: 34; mL
